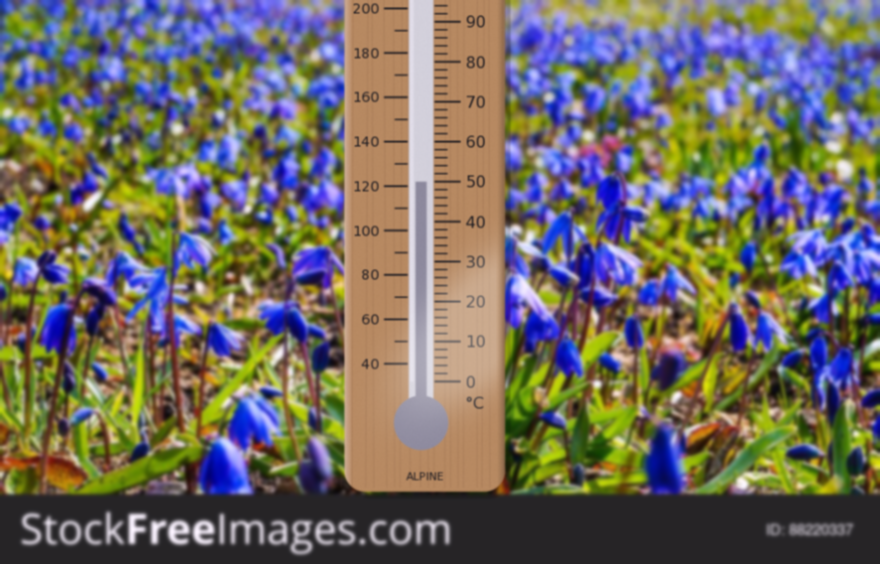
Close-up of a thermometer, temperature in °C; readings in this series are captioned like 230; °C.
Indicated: 50; °C
